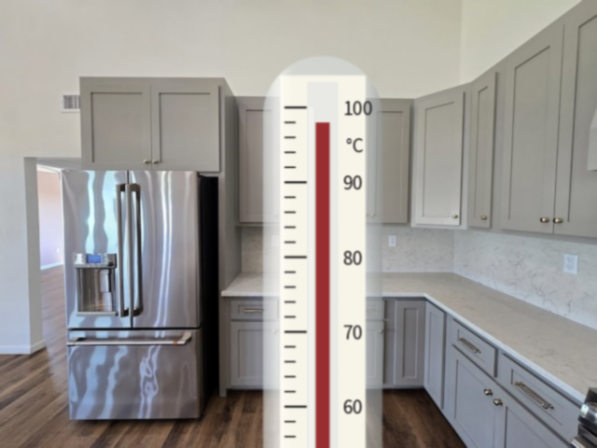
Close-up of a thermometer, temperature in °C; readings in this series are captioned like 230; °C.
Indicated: 98; °C
